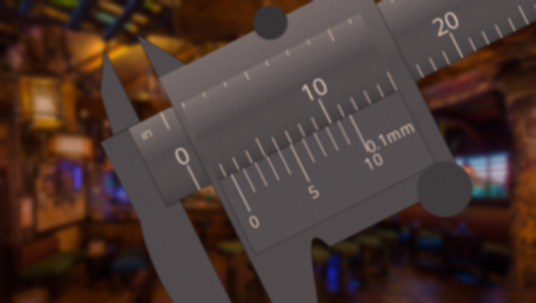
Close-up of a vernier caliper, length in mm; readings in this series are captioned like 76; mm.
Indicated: 2.4; mm
